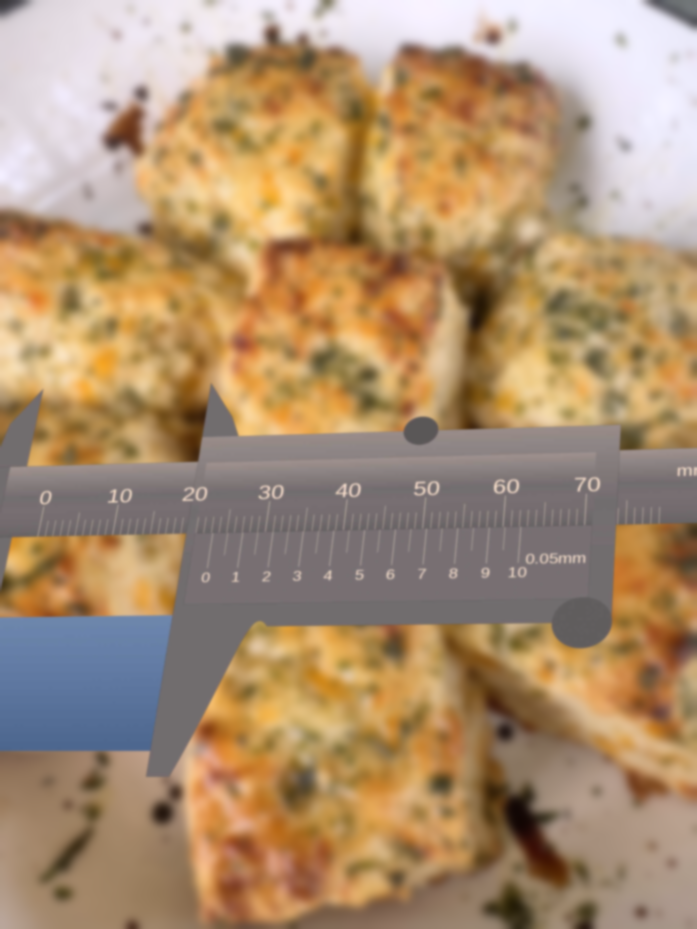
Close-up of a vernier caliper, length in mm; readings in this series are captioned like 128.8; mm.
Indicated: 23.2; mm
